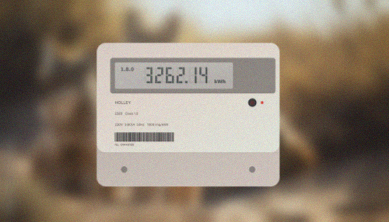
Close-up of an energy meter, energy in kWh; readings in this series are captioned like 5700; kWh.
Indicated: 3262.14; kWh
